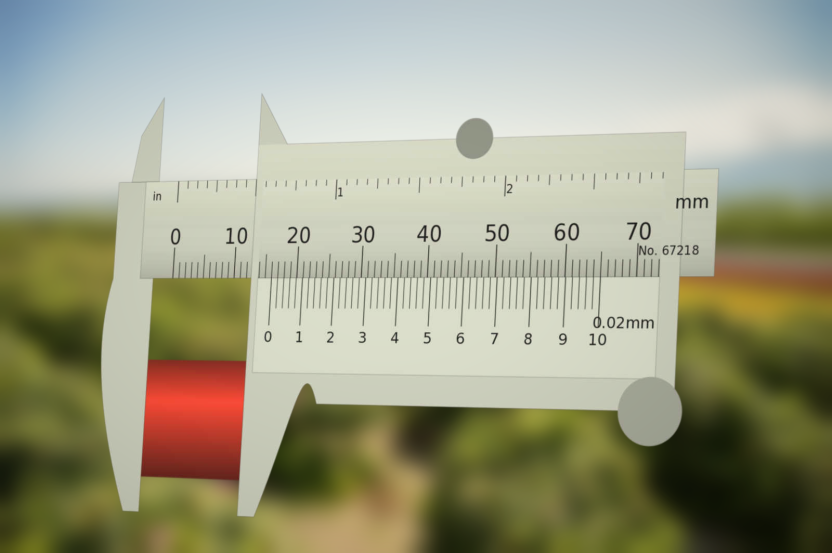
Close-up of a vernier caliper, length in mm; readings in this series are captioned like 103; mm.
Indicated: 16.0; mm
